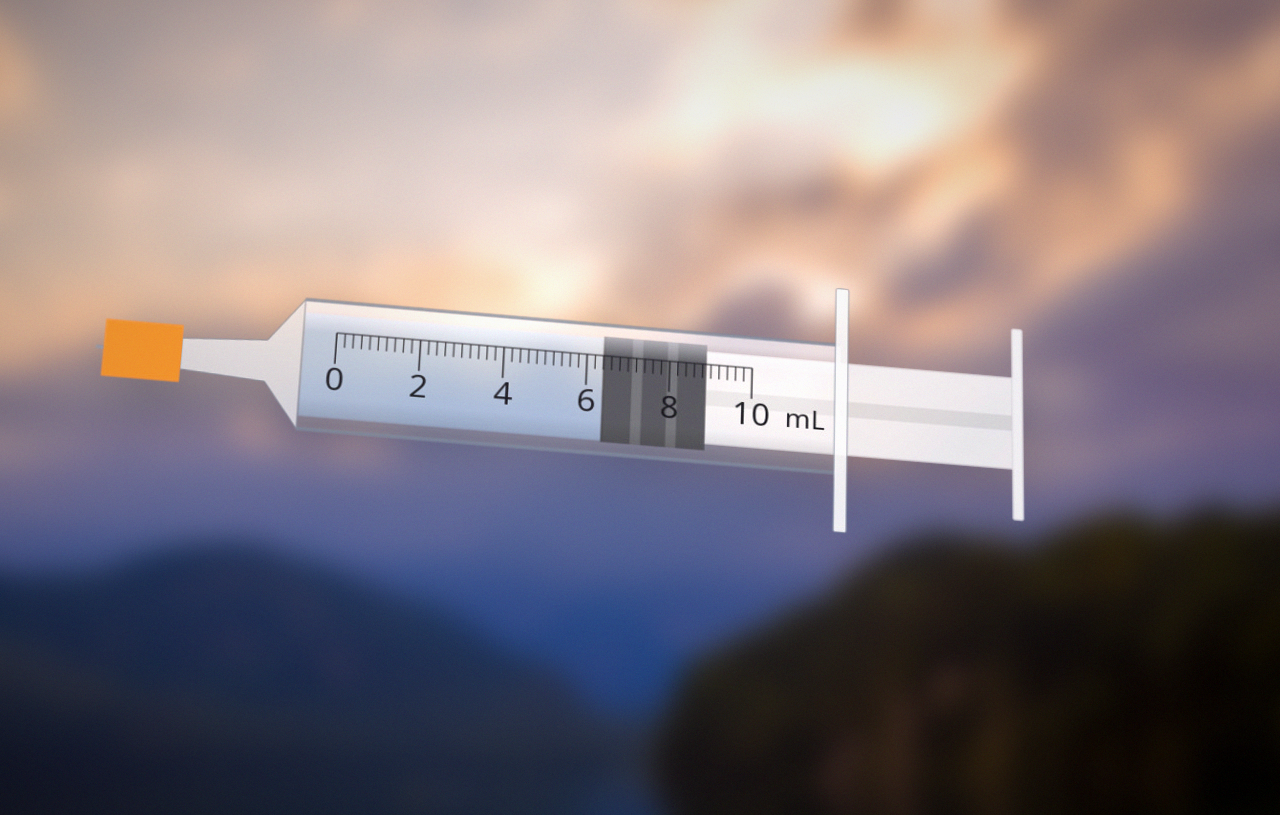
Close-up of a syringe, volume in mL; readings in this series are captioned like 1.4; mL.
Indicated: 6.4; mL
